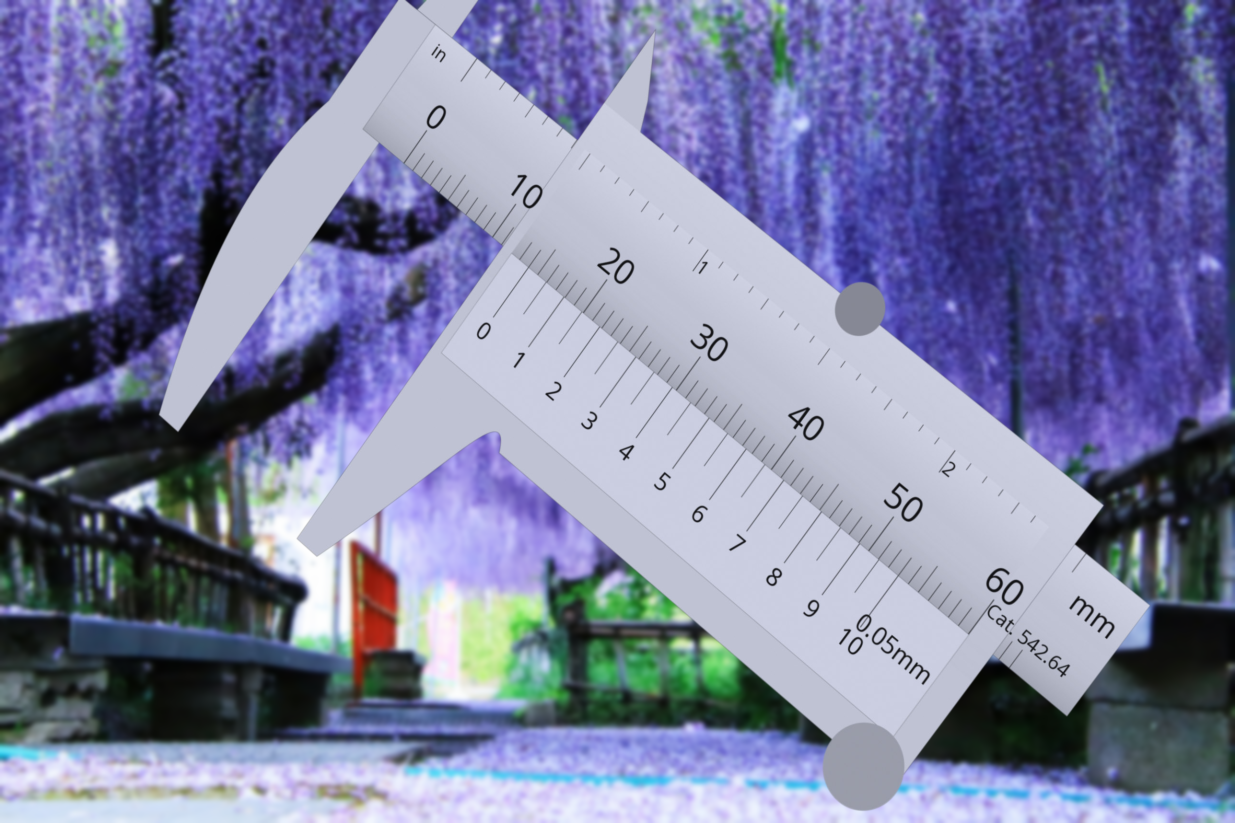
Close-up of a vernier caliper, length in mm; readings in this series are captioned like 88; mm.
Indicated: 14.0; mm
